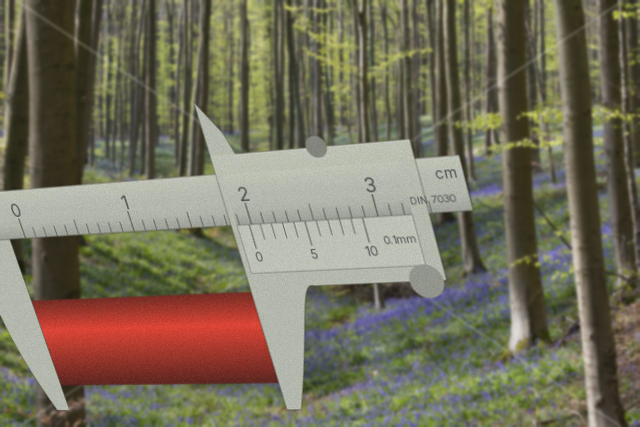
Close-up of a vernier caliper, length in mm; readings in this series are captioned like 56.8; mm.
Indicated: 19.8; mm
